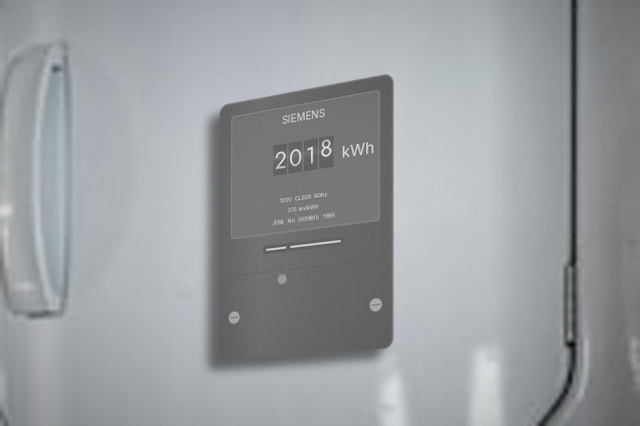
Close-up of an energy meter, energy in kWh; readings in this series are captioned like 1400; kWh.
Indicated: 2018; kWh
